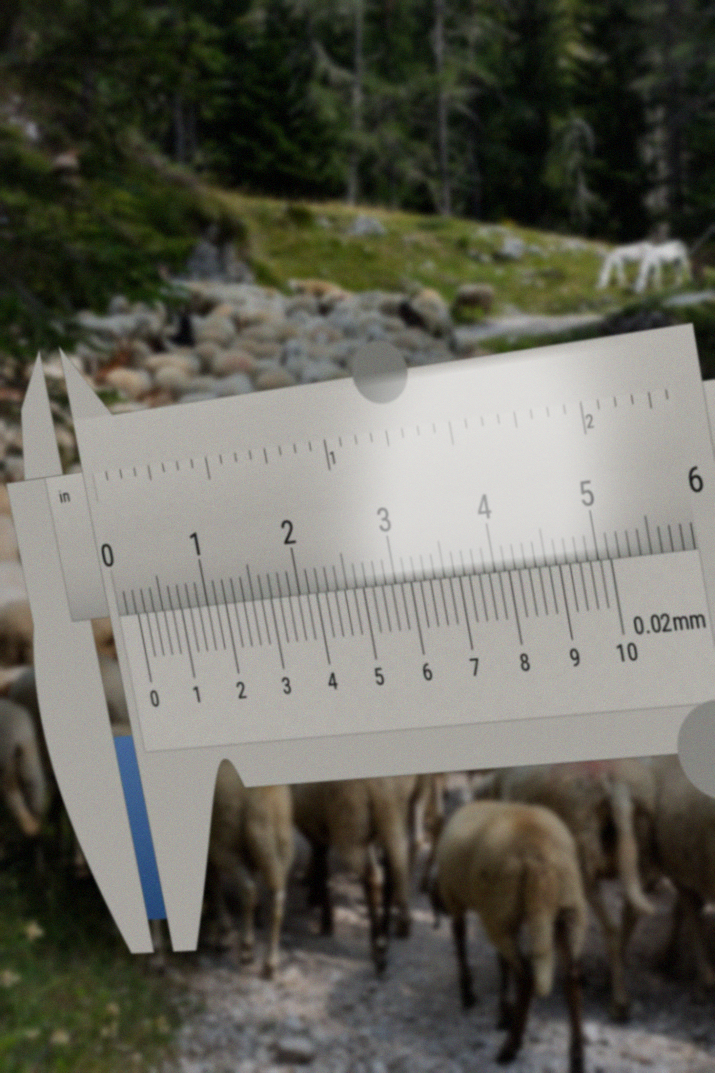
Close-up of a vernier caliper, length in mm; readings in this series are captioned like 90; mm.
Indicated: 2.2; mm
